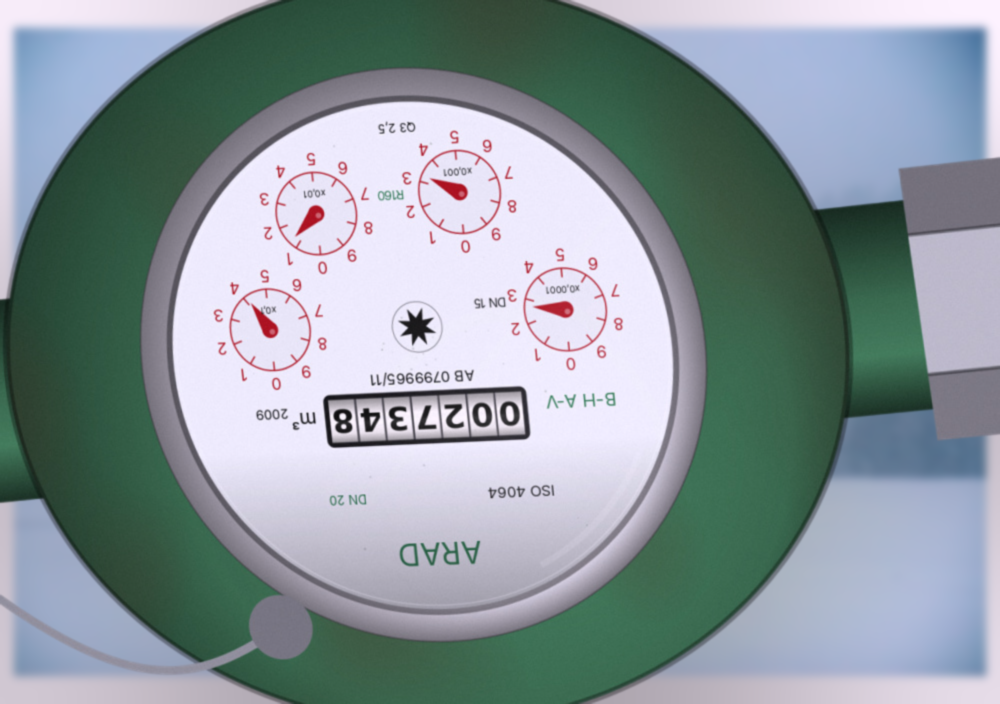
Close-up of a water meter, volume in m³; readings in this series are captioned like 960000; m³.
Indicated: 27348.4132; m³
